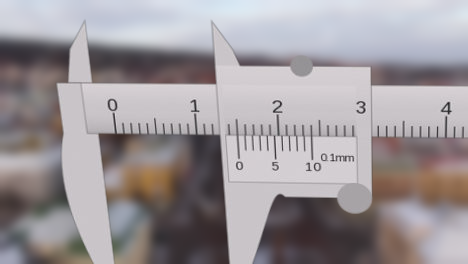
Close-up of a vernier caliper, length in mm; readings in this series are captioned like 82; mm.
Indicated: 15.0; mm
